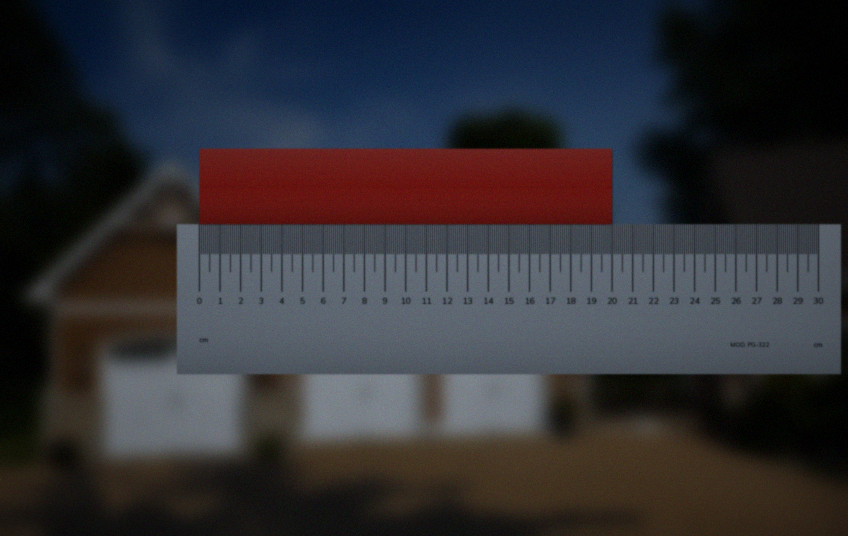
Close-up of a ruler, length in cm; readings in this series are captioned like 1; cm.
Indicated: 20; cm
